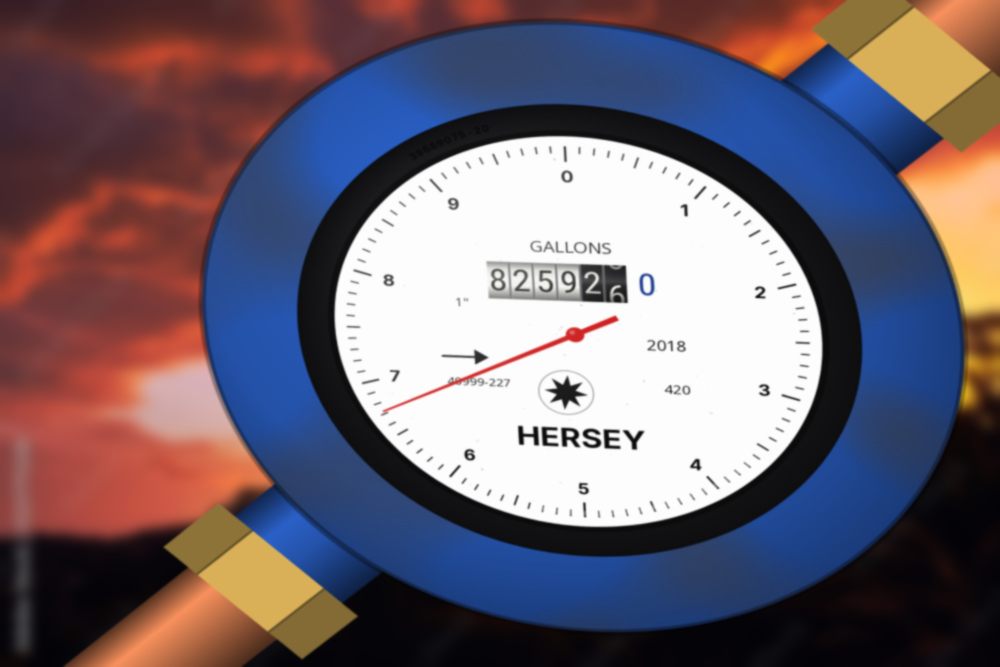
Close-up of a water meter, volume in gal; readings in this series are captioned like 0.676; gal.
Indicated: 8259256.7; gal
